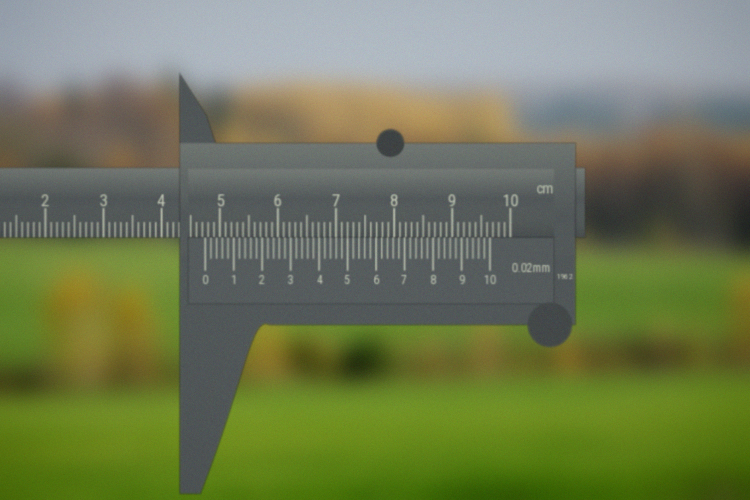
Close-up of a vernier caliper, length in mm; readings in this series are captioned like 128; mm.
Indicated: 47.5; mm
